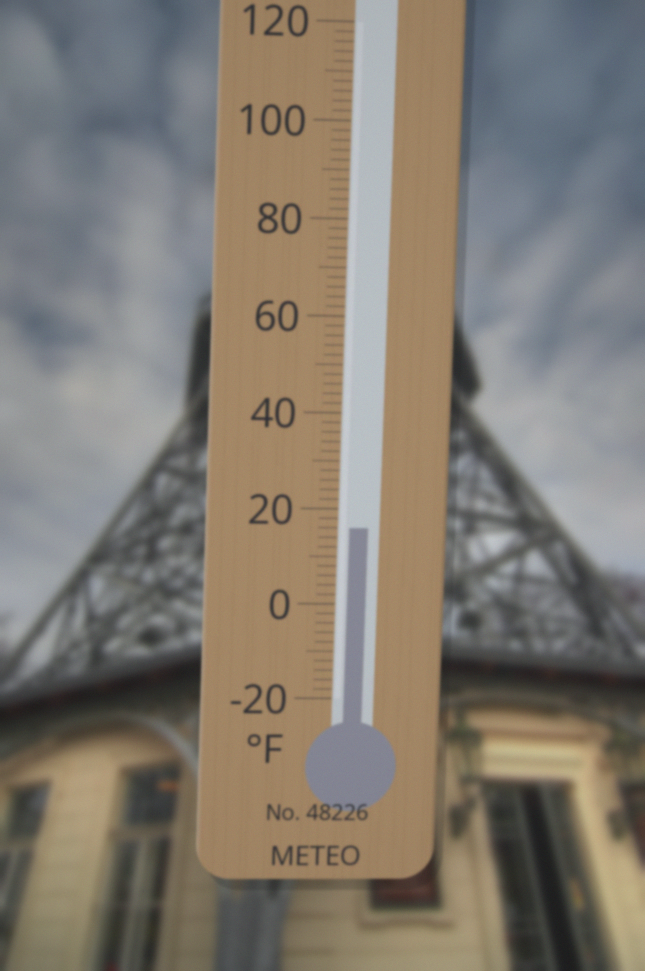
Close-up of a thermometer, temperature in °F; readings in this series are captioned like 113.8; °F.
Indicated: 16; °F
